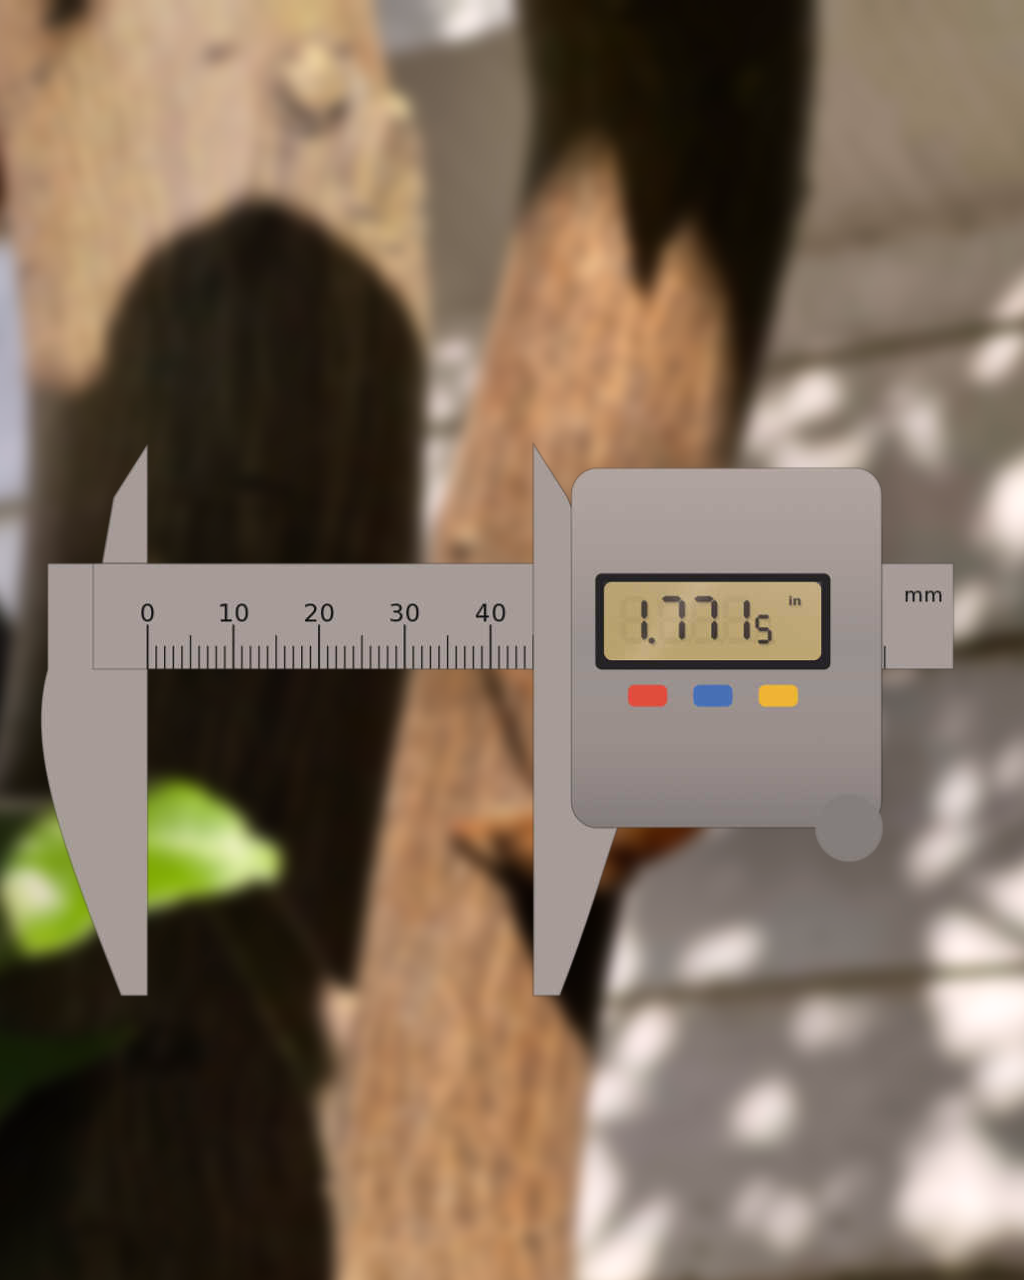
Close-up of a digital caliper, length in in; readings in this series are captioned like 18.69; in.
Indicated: 1.7715; in
